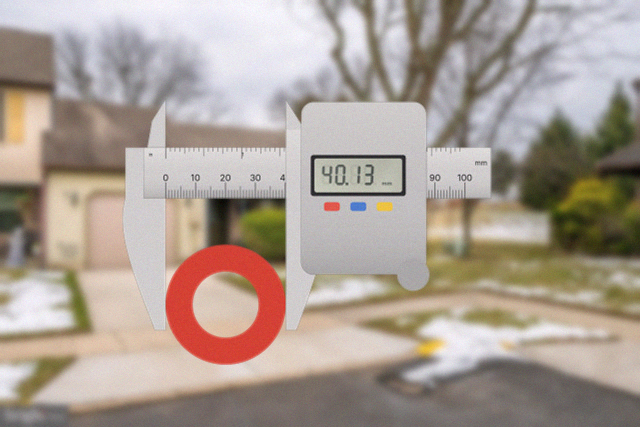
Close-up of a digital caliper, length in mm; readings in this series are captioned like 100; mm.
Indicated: 40.13; mm
